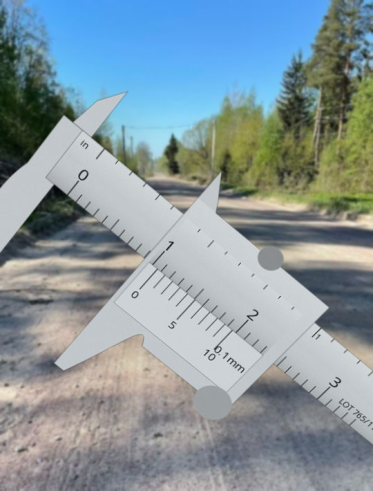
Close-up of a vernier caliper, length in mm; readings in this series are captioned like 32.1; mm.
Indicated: 10.6; mm
